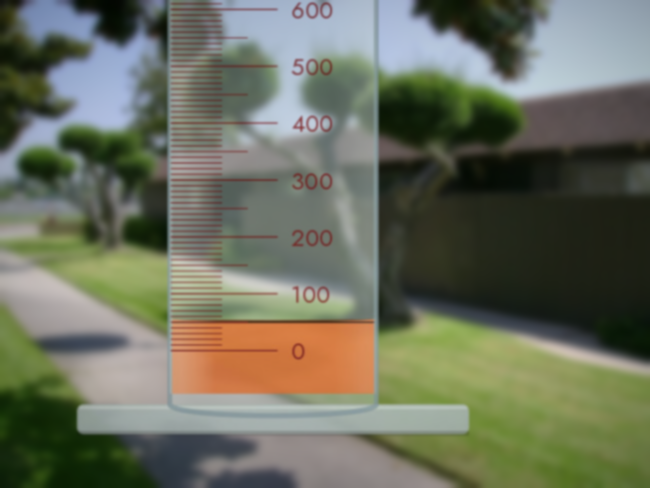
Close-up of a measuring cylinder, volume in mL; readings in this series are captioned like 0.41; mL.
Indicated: 50; mL
